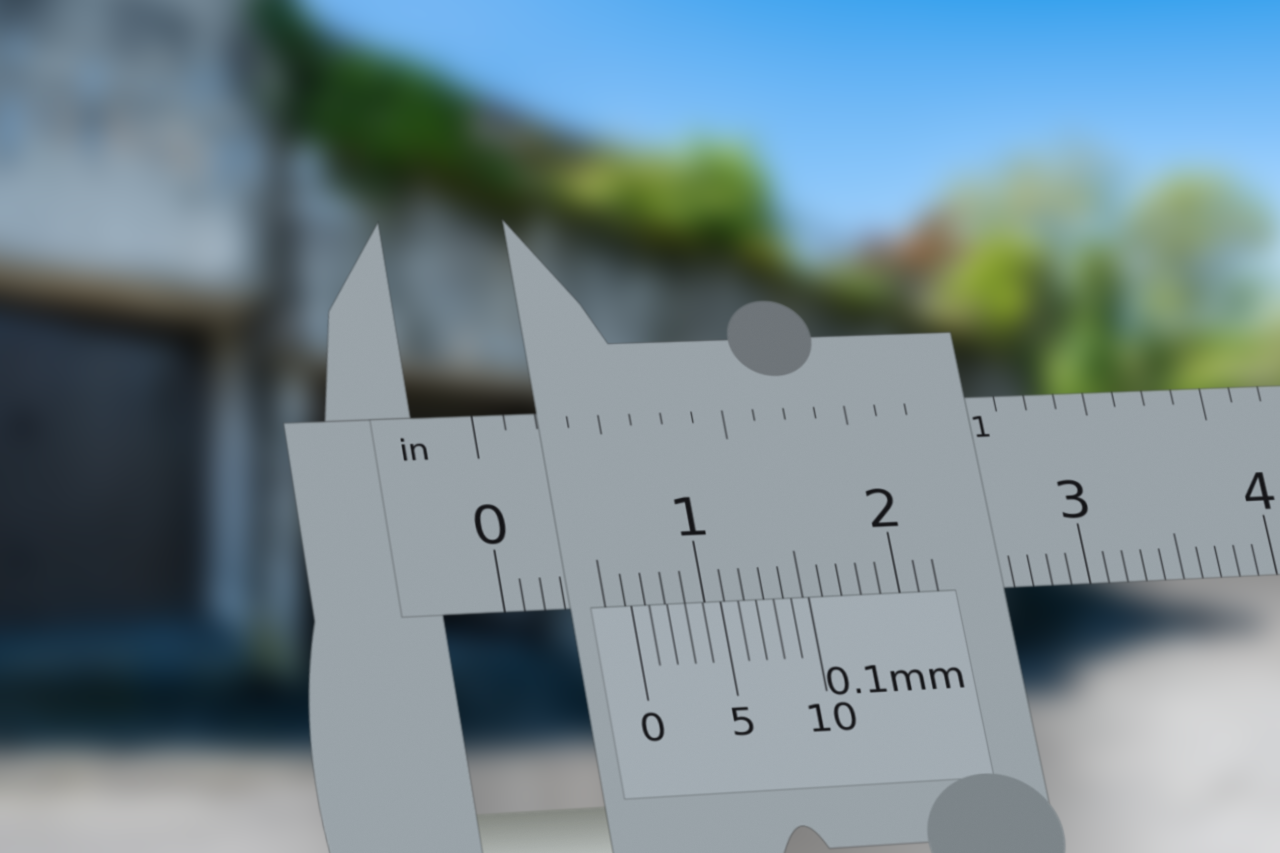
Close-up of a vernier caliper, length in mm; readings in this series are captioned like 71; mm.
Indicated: 6.3; mm
